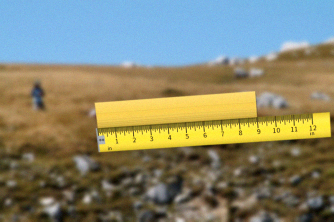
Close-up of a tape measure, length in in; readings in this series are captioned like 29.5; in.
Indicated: 9; in
